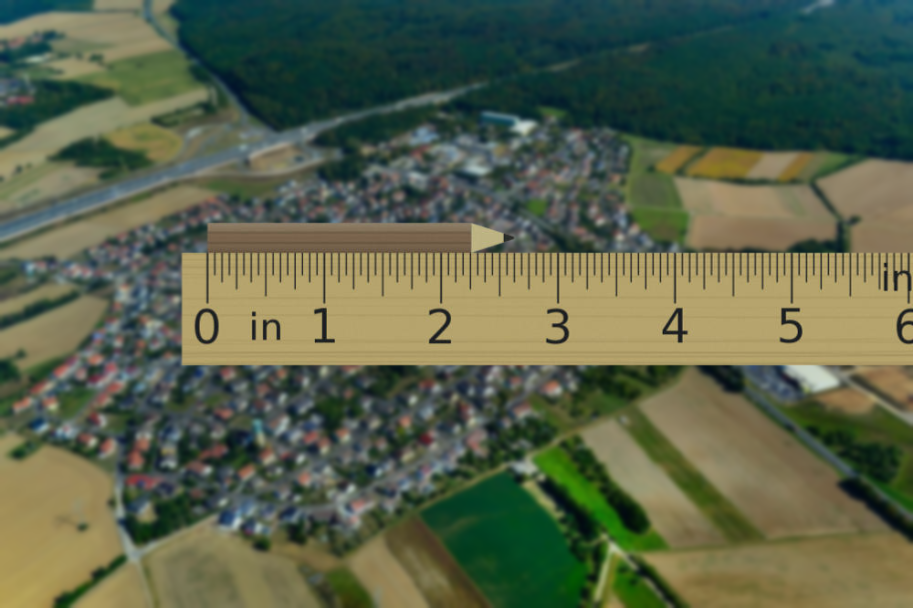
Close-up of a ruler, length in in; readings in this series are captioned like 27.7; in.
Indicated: 2.625; in
